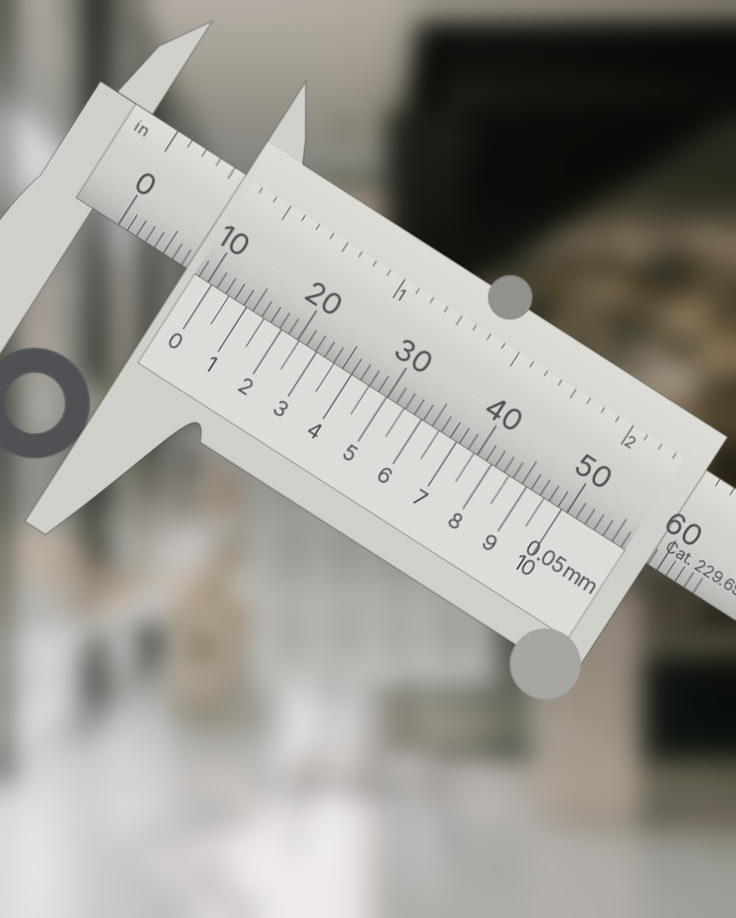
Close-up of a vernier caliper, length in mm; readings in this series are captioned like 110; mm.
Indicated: 10.4; mm
